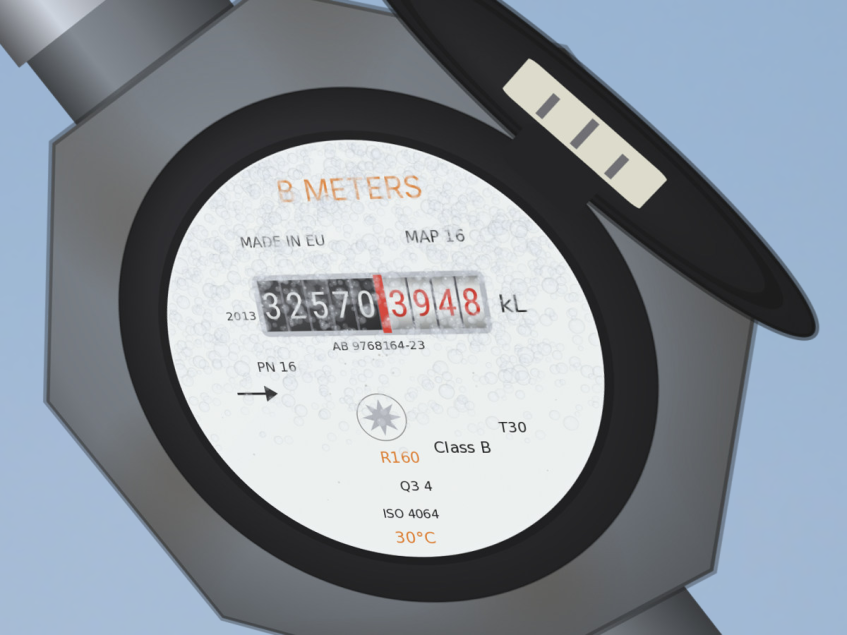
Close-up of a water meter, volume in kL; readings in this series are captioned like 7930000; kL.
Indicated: 32570.3948; kL
